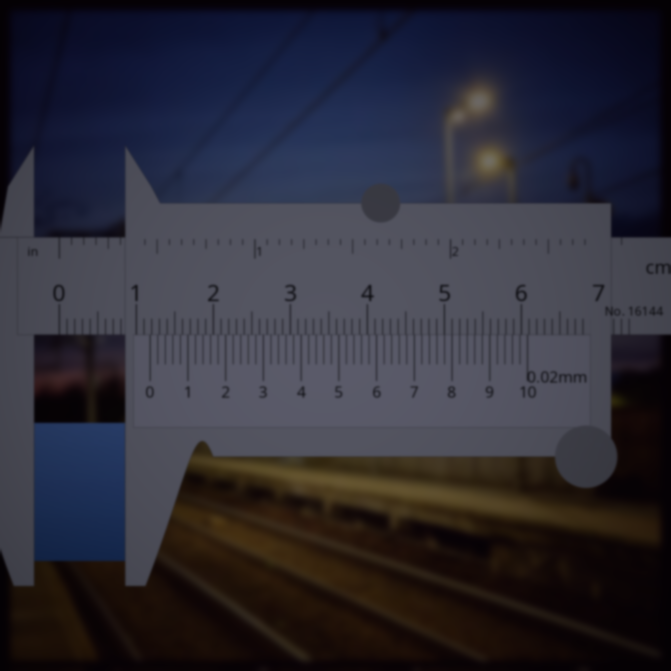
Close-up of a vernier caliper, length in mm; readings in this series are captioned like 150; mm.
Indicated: 11.8; mm
